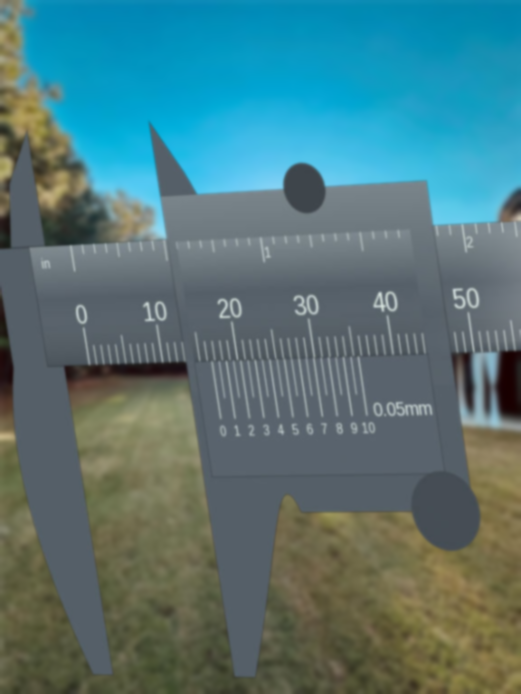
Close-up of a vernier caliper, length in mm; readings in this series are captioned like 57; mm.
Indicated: 16.6; mm
